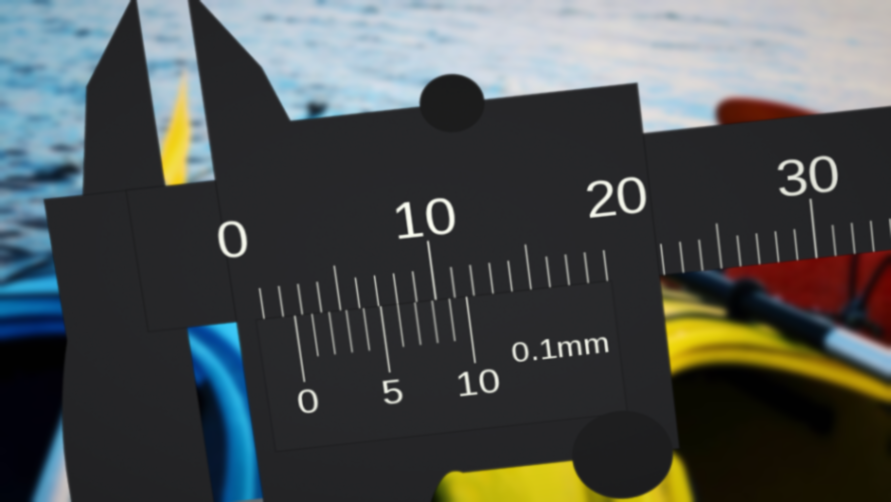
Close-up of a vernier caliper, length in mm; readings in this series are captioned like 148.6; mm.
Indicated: 2.6; mm
